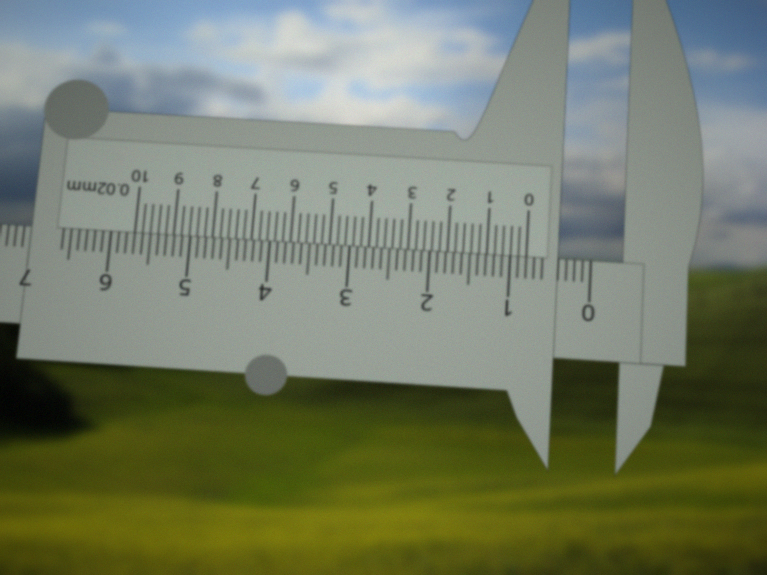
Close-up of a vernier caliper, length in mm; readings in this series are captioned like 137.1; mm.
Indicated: 8.0; mm
